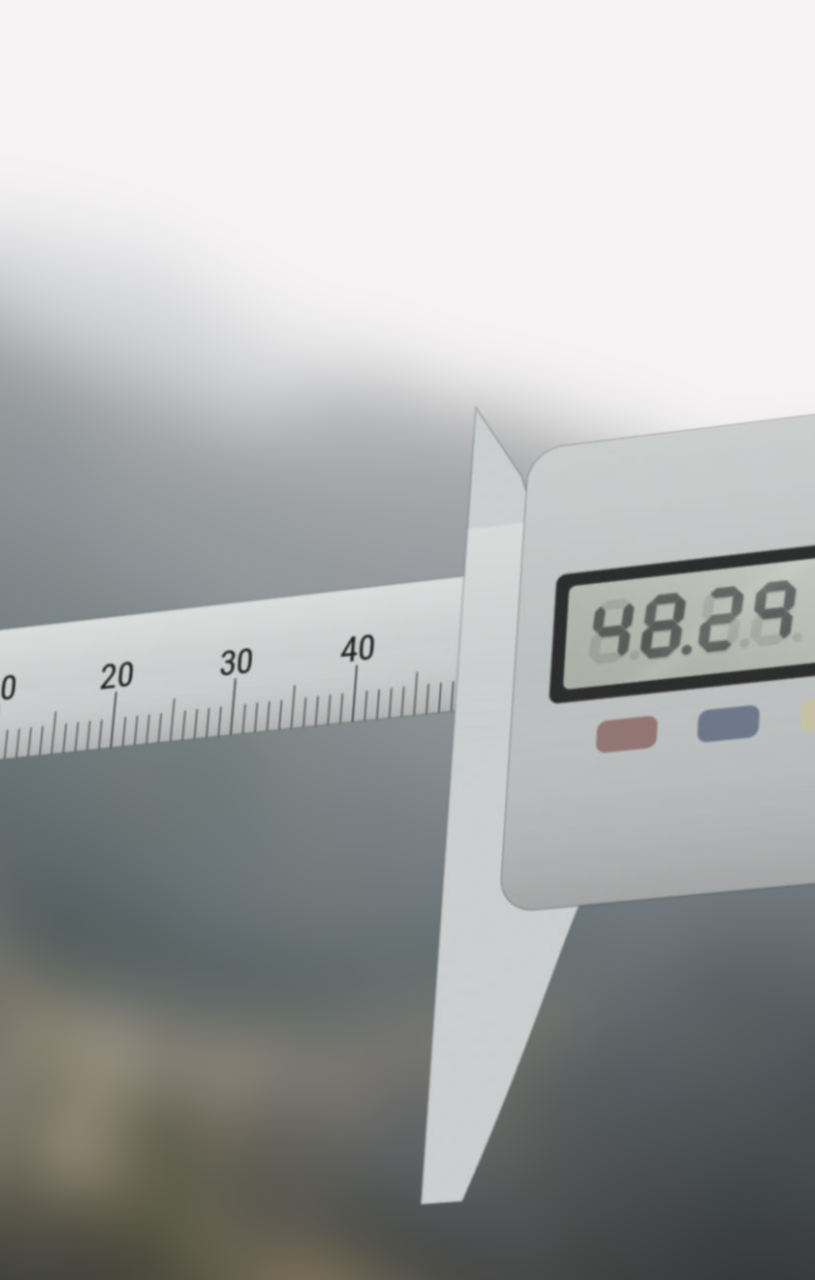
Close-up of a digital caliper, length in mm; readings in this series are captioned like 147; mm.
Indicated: 48.29; mm
